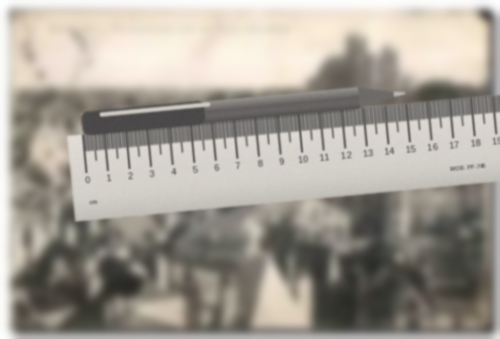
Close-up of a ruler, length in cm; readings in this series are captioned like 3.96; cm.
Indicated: 15; cm
